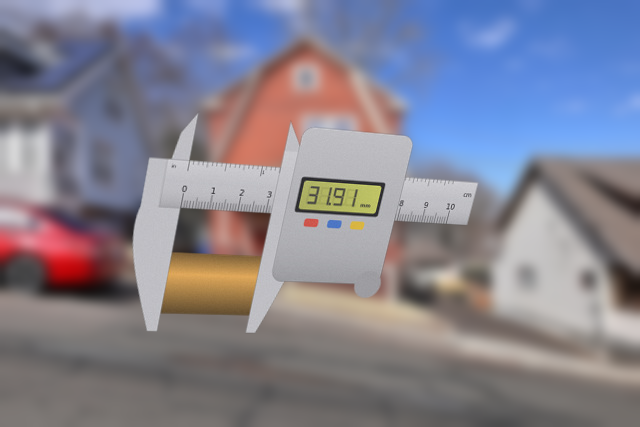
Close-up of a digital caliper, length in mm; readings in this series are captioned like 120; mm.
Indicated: 31.91; mm
